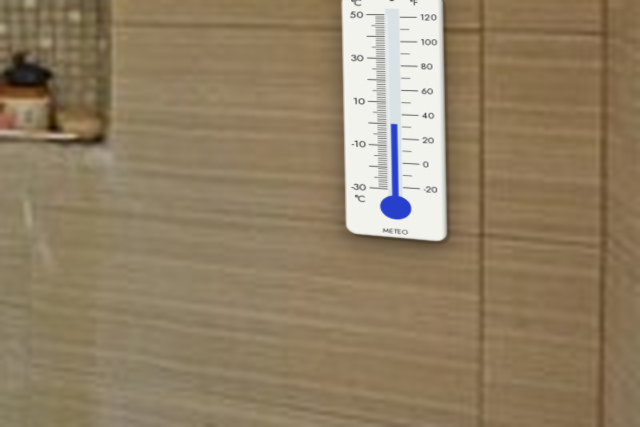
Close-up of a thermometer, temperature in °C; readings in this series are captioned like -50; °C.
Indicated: 0; °C
